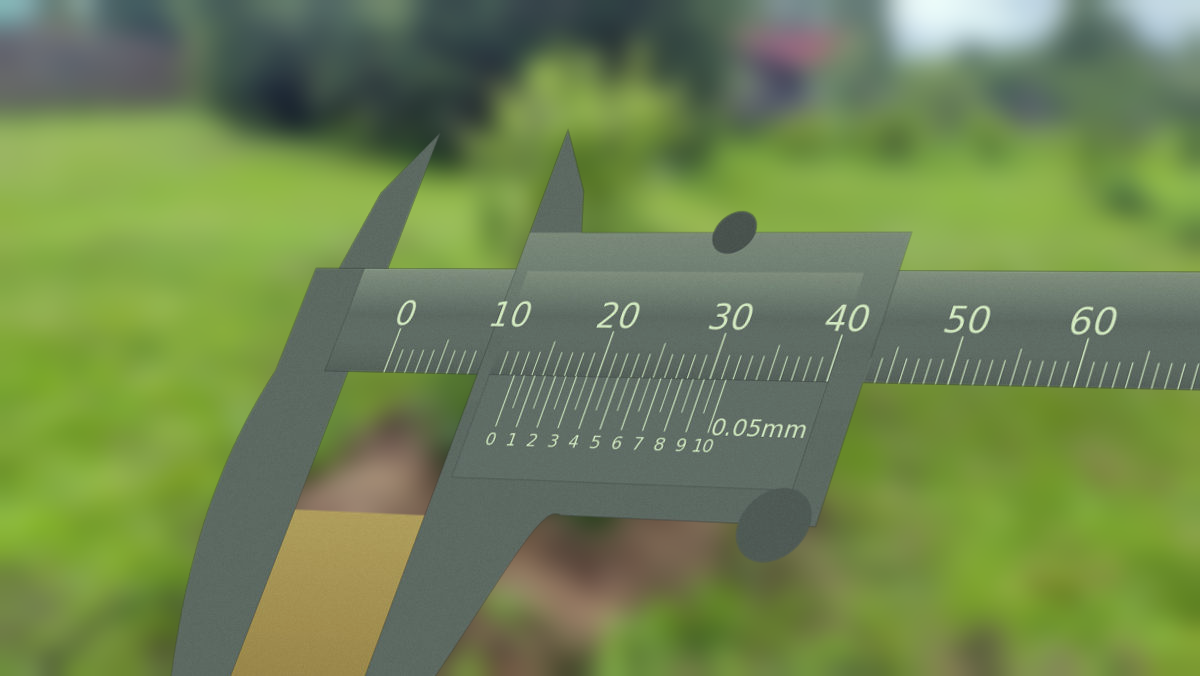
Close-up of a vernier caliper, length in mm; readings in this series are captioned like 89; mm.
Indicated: 12.4; mm
